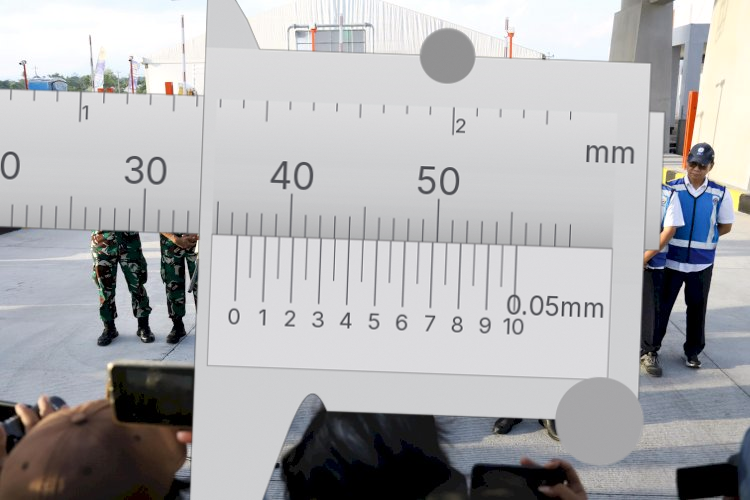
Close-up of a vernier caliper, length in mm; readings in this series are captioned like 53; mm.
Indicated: 36.4; mm
